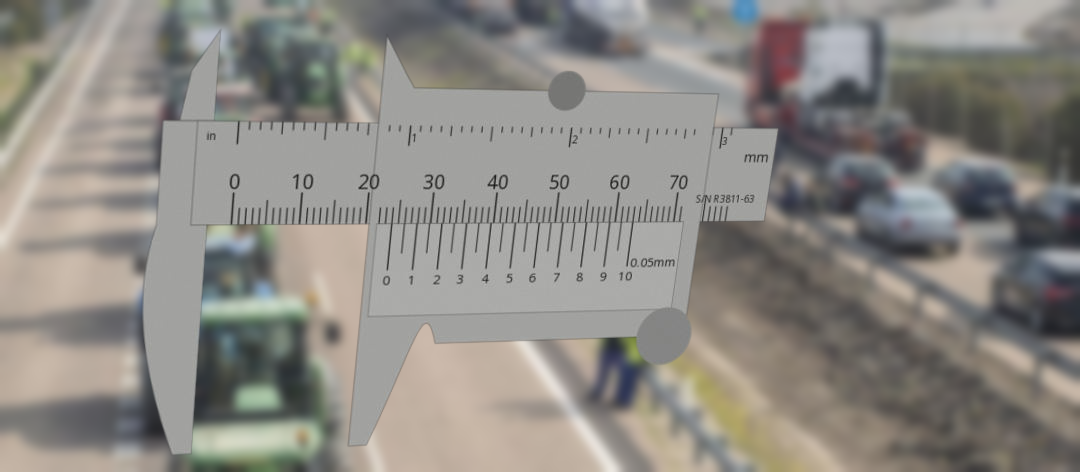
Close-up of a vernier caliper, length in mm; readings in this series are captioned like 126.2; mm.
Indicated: 24.0; mm
